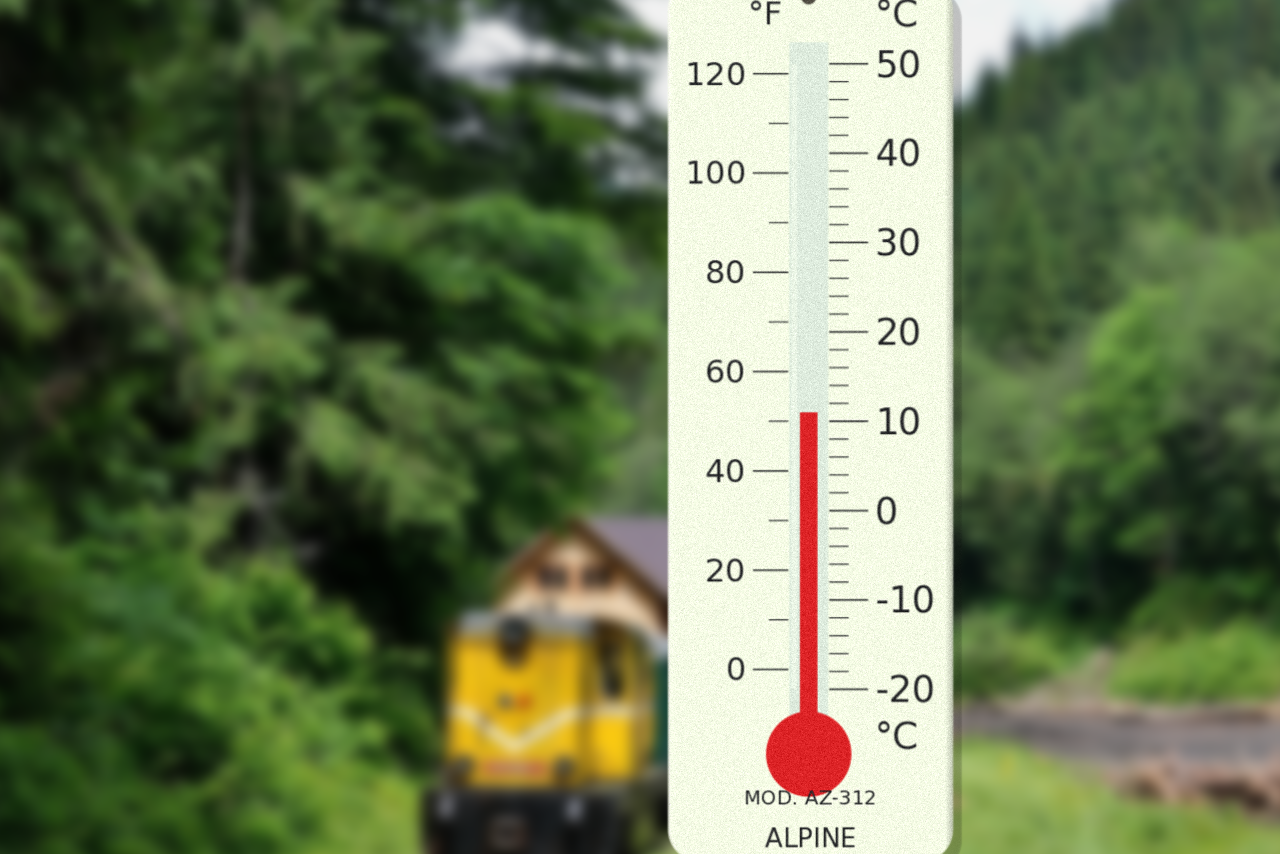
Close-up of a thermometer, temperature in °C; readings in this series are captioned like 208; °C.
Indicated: 11; °C
